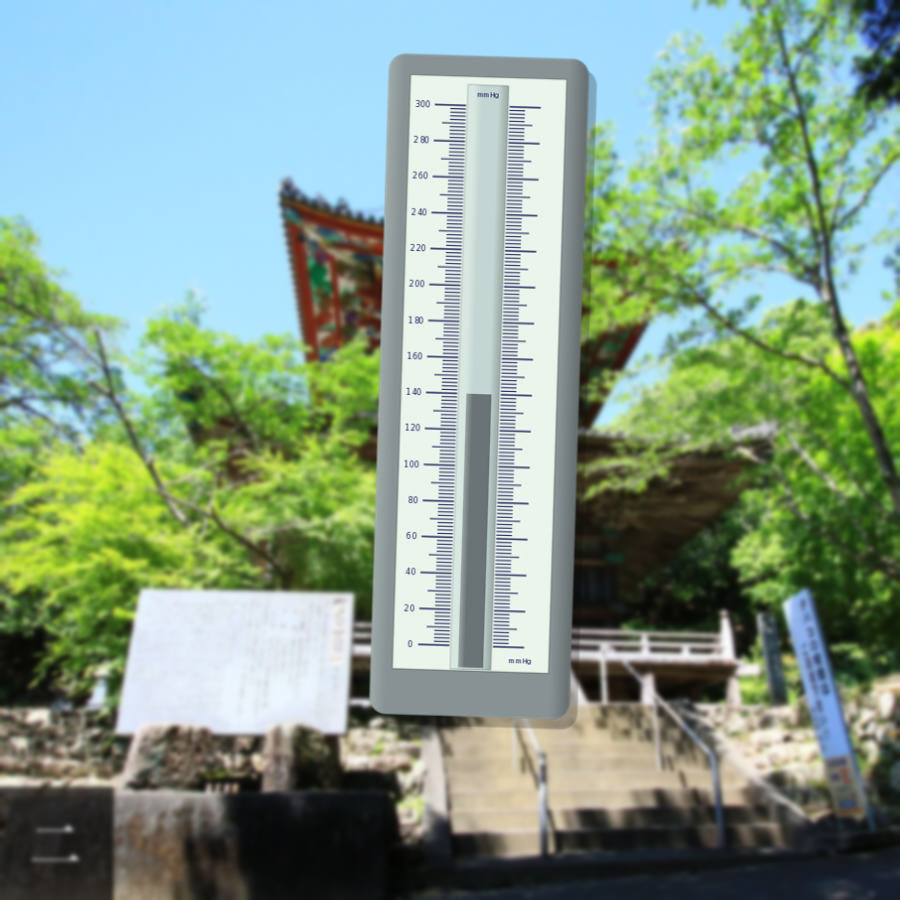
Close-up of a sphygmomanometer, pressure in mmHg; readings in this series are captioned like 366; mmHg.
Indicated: 140; mmHg
